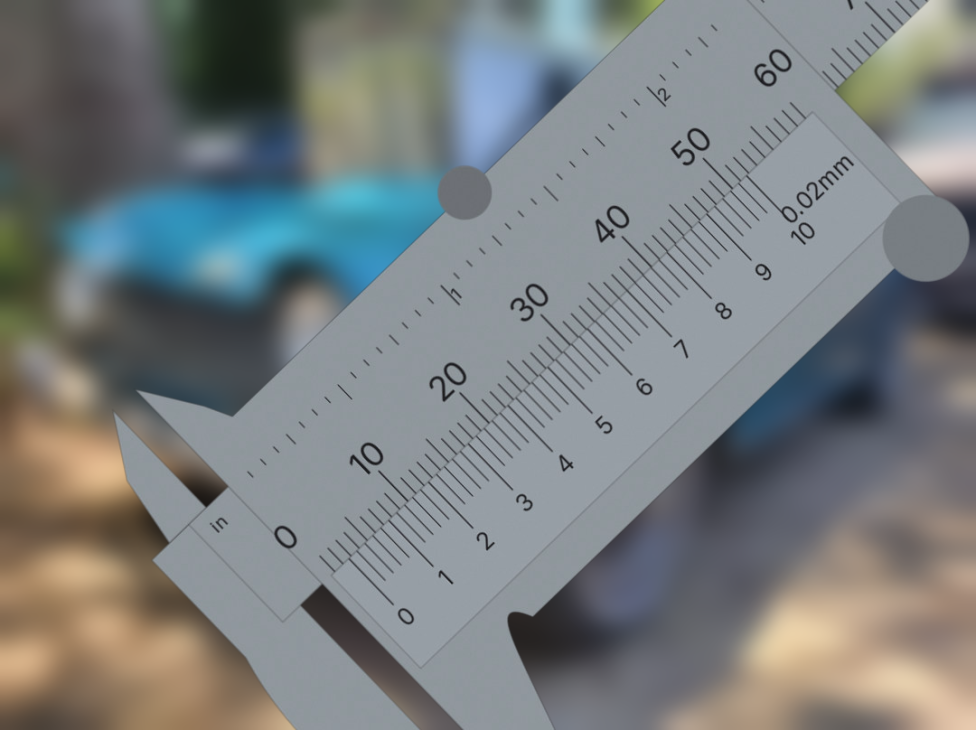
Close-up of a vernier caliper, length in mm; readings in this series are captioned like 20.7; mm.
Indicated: 2.7; mm
